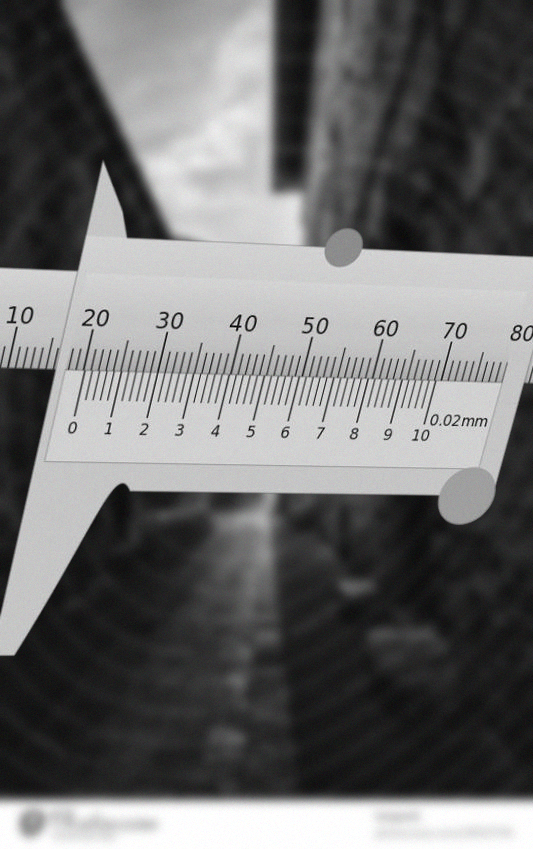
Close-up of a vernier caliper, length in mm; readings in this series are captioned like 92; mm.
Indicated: 20.2; mm
